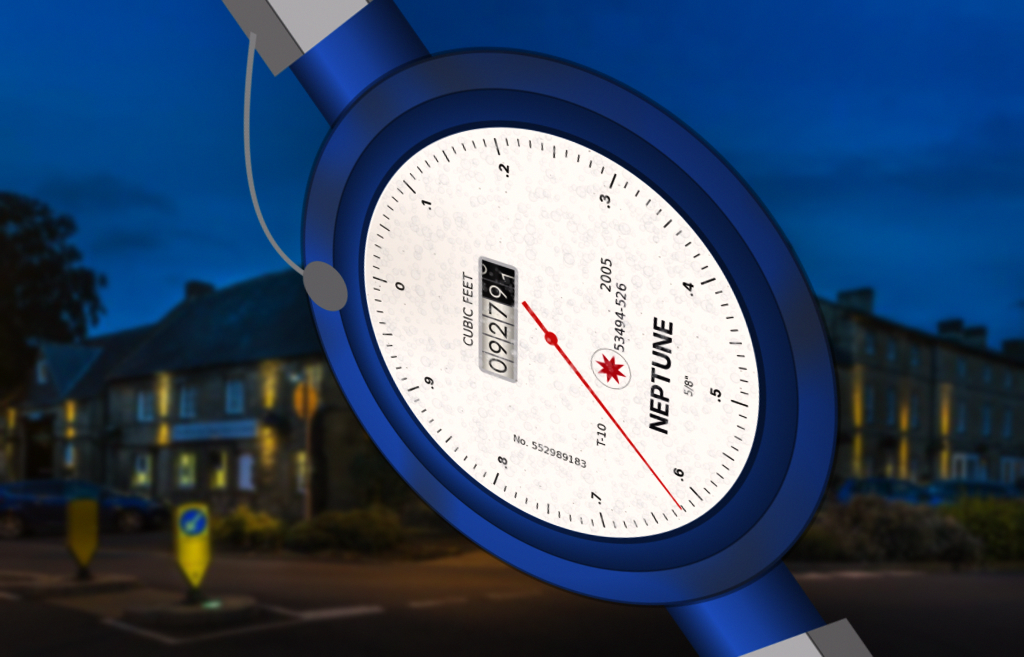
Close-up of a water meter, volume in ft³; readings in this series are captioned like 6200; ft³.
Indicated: 92790.62; ft³
